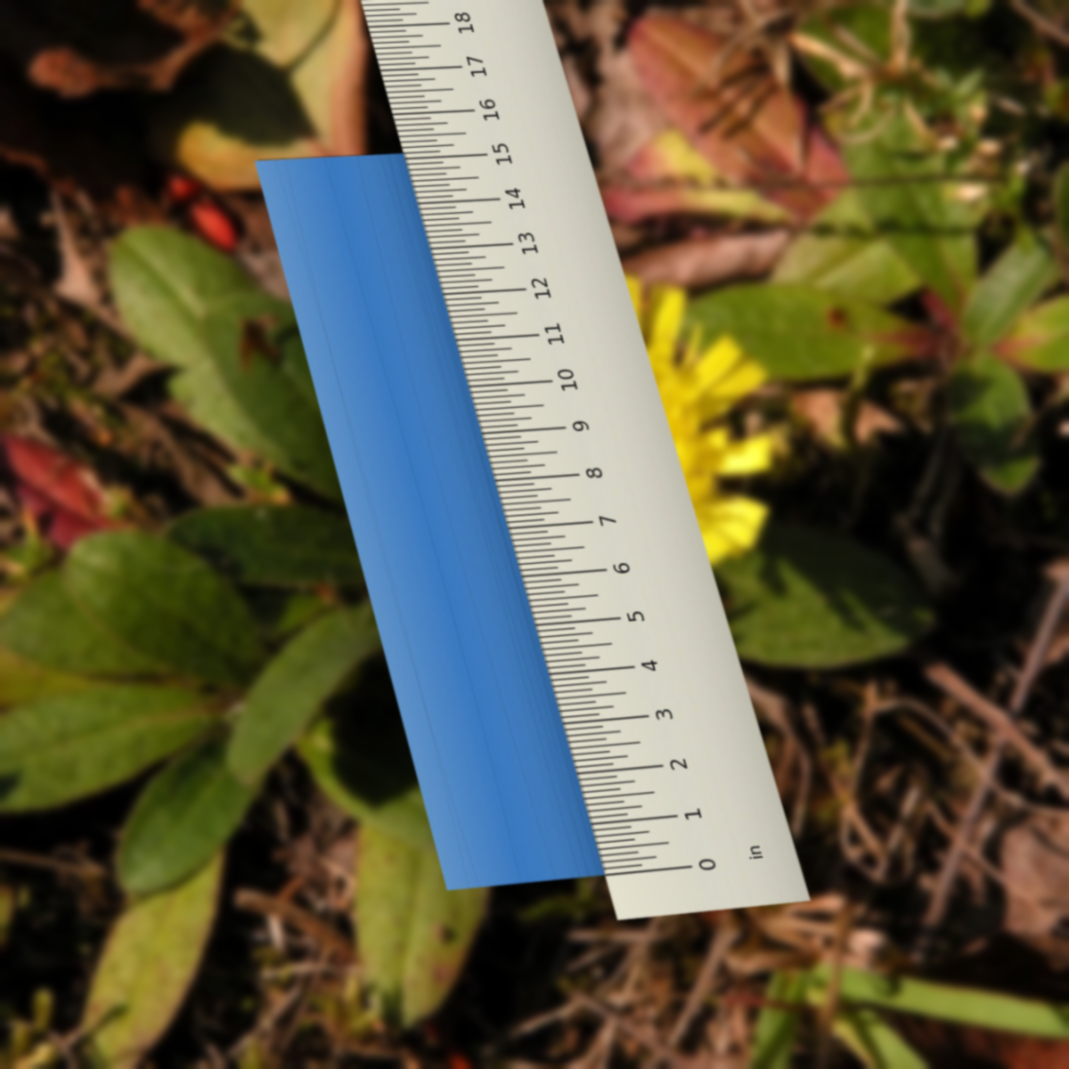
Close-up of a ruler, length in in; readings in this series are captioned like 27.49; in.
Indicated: 15.125; in
